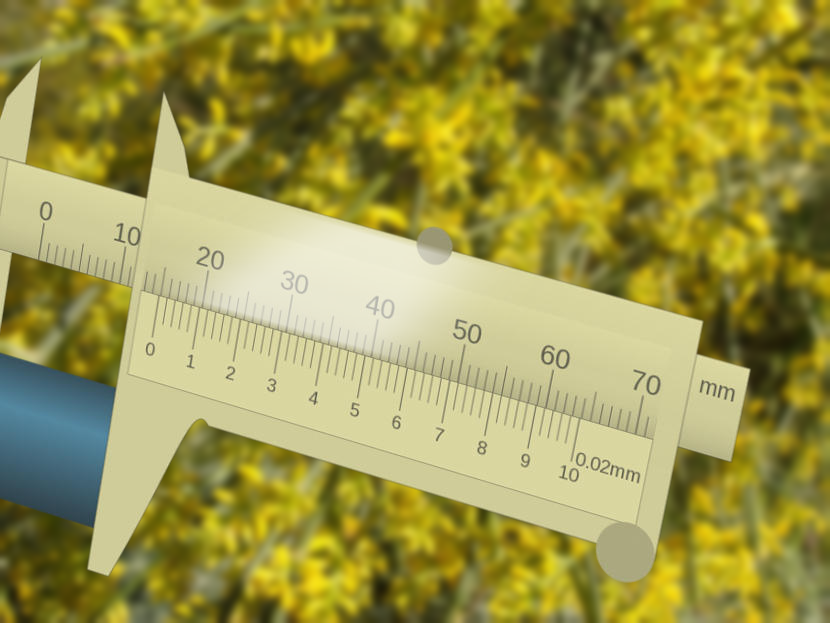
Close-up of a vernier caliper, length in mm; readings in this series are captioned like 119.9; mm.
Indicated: 14.8; mm
